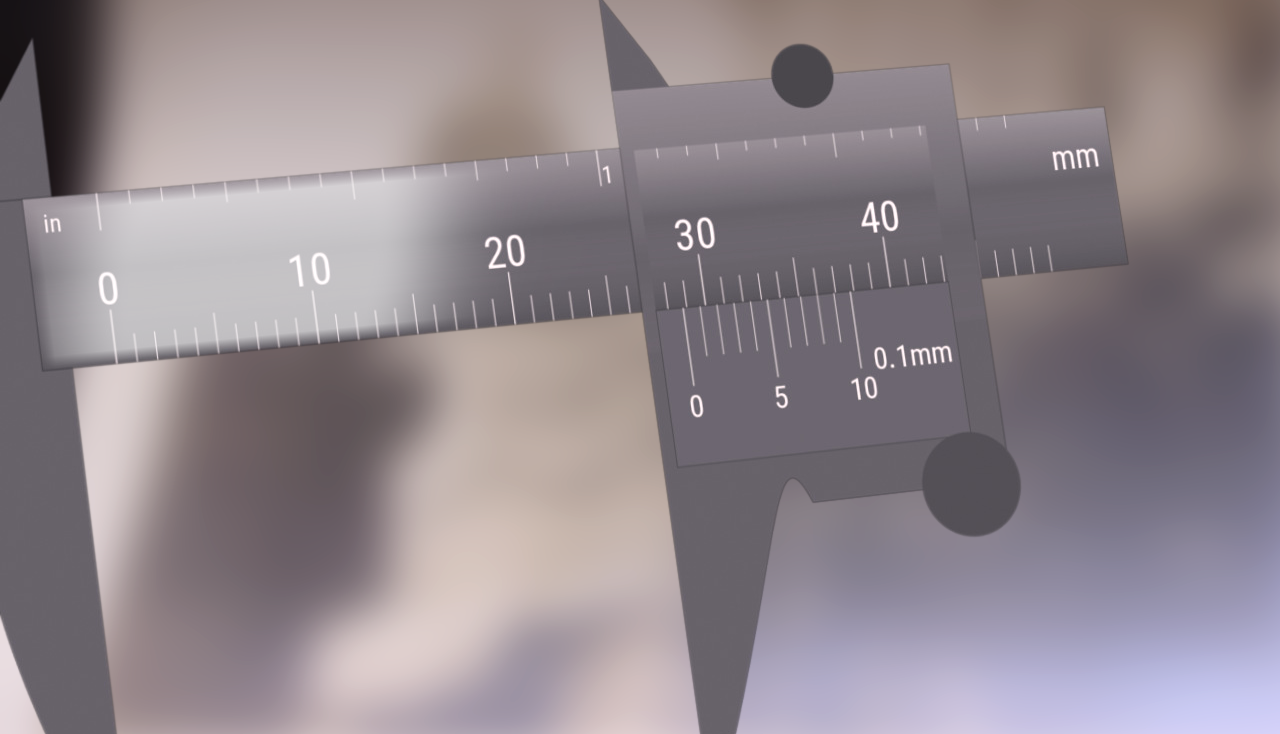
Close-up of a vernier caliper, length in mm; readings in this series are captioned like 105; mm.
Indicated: 28.8; mm
